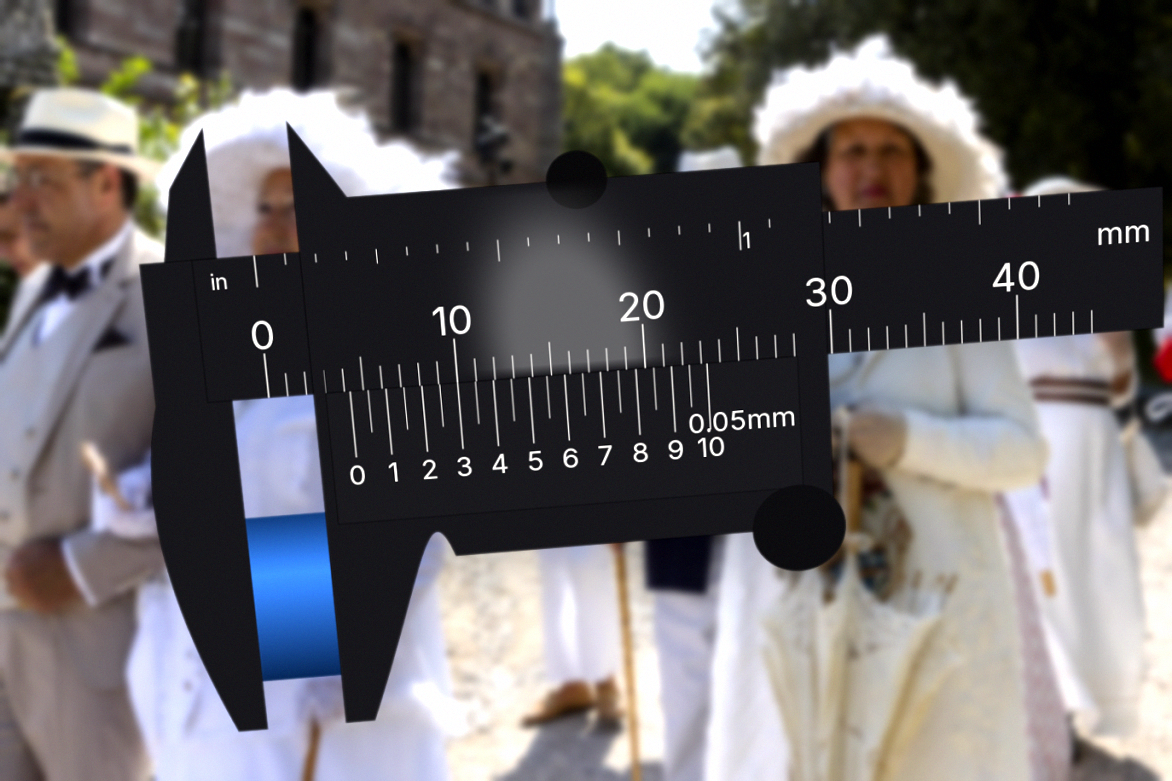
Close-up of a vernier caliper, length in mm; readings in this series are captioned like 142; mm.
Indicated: 4.3; mm
